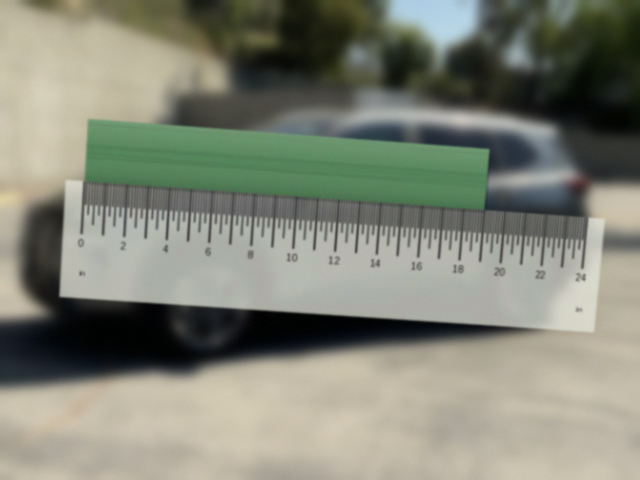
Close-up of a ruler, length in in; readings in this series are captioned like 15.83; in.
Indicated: 19; in
